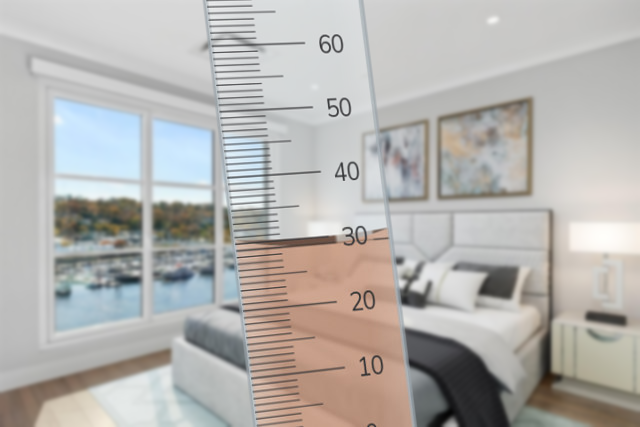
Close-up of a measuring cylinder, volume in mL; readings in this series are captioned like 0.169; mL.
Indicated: 29; mL
